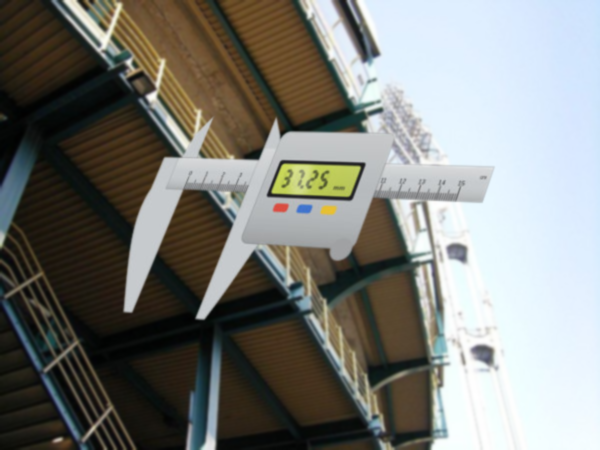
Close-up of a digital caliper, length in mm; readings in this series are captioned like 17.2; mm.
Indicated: 37.25; mm
